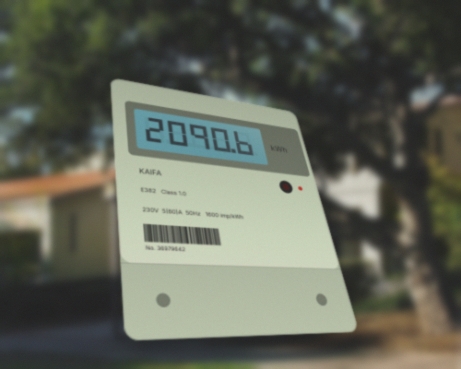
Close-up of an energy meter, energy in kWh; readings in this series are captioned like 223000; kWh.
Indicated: 2090.6; kWh
